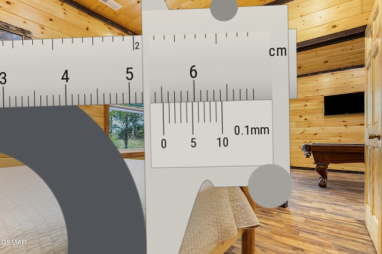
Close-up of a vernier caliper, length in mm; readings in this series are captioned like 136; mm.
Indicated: 55.2; mm
